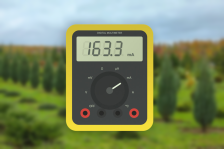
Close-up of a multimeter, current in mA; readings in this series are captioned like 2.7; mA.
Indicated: 163.3; mA
